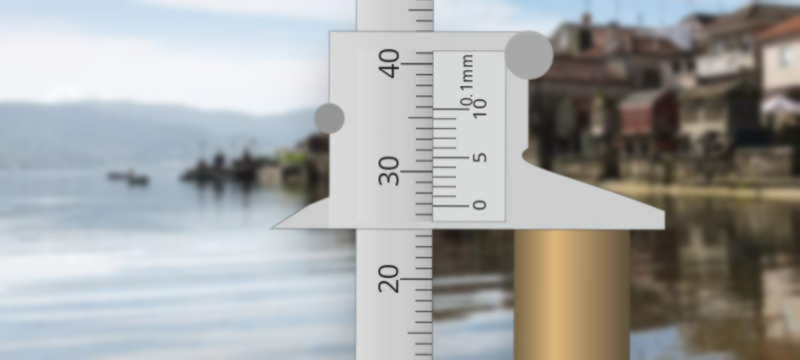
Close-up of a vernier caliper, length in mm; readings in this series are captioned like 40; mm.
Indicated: 26.8; mm
